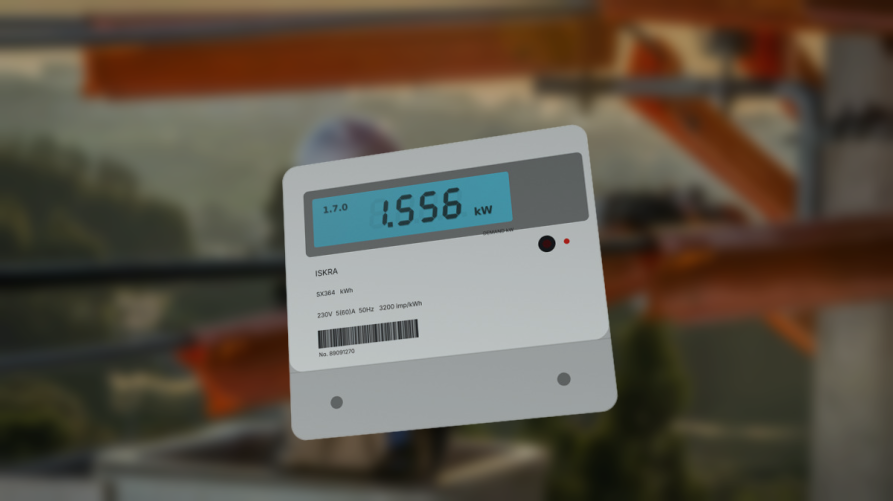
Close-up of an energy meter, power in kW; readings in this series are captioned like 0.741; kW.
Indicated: 1.556; kW
